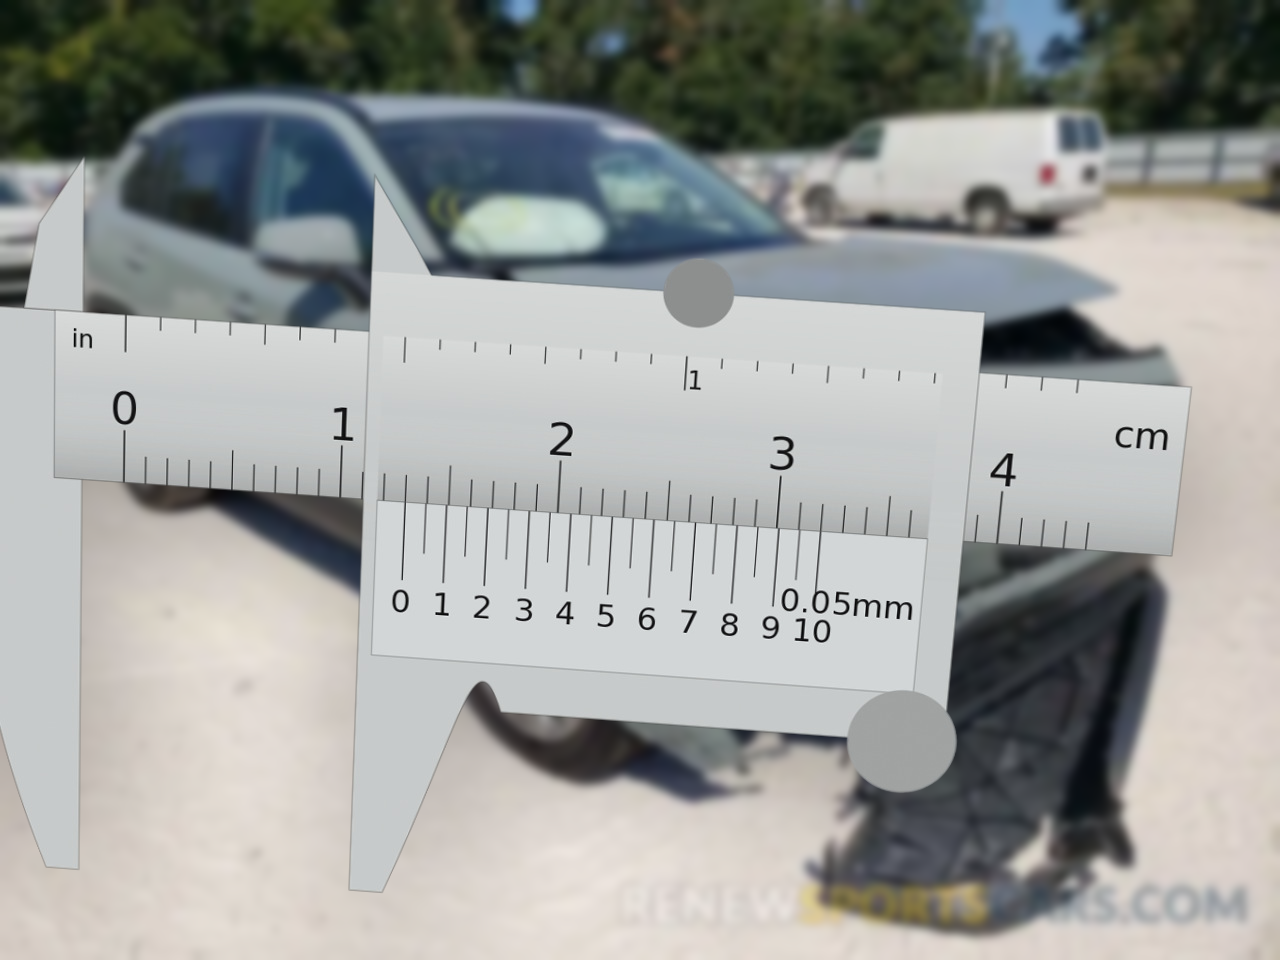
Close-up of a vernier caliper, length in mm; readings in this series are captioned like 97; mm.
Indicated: 13.0; mm
